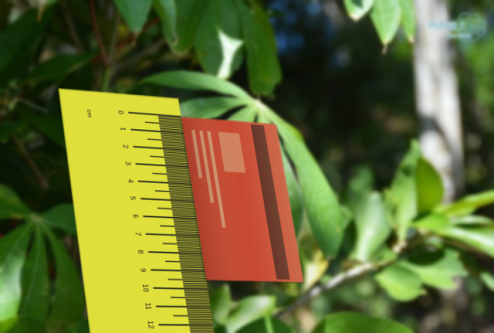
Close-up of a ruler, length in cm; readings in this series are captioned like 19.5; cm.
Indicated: 9.5; cm
